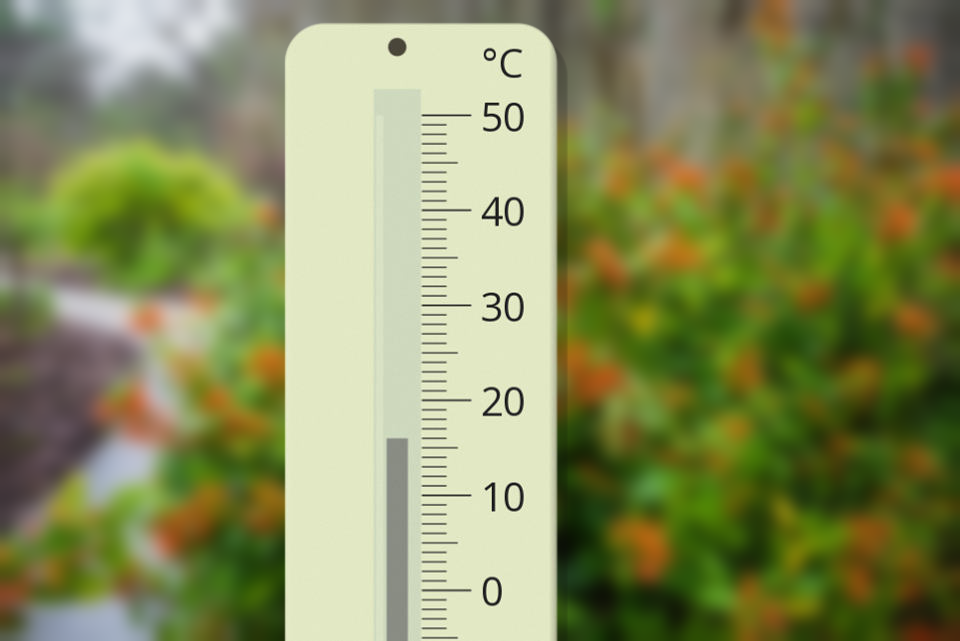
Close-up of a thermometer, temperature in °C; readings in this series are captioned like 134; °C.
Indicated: 16; °C
